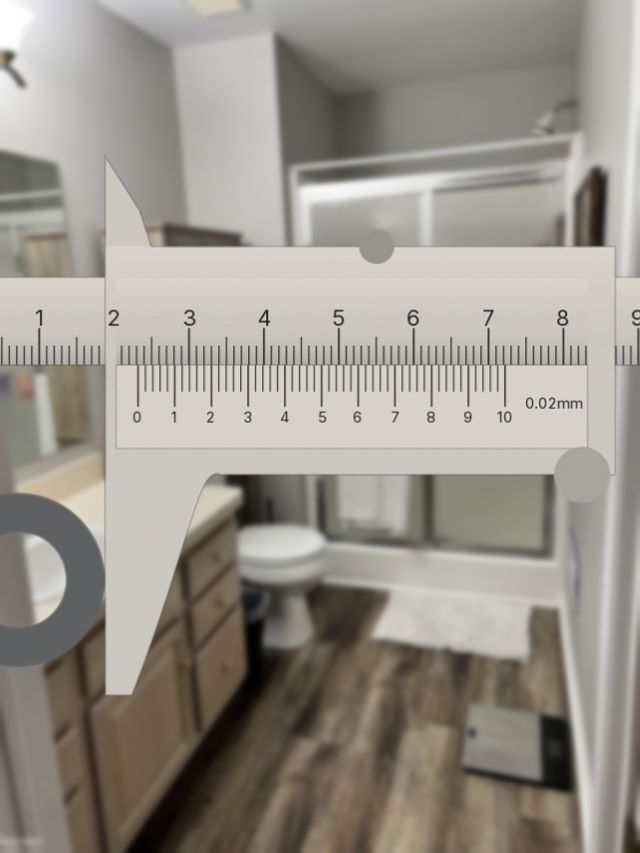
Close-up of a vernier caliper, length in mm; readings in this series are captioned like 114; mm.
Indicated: 23.2; mm
